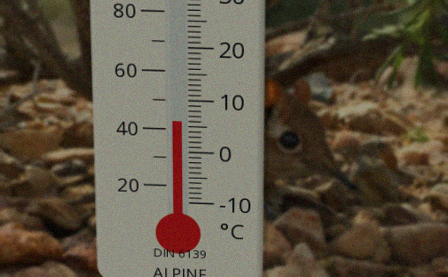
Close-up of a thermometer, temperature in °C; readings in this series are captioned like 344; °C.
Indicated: 6; °C
